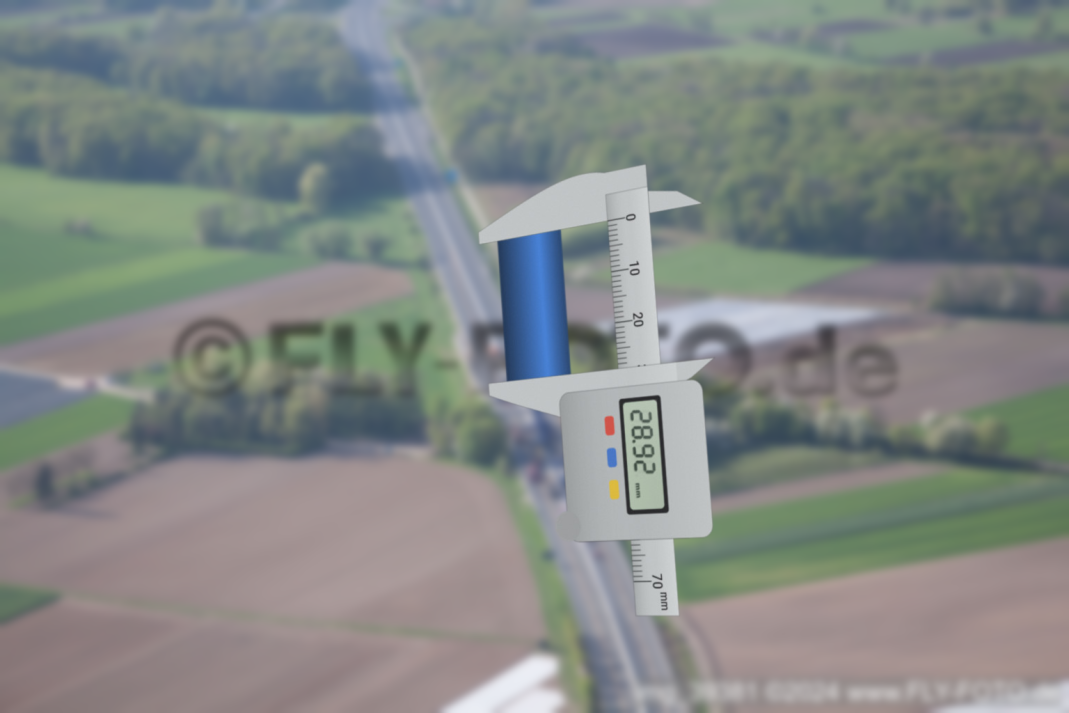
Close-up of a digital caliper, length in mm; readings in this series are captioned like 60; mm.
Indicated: 28.92; mm
